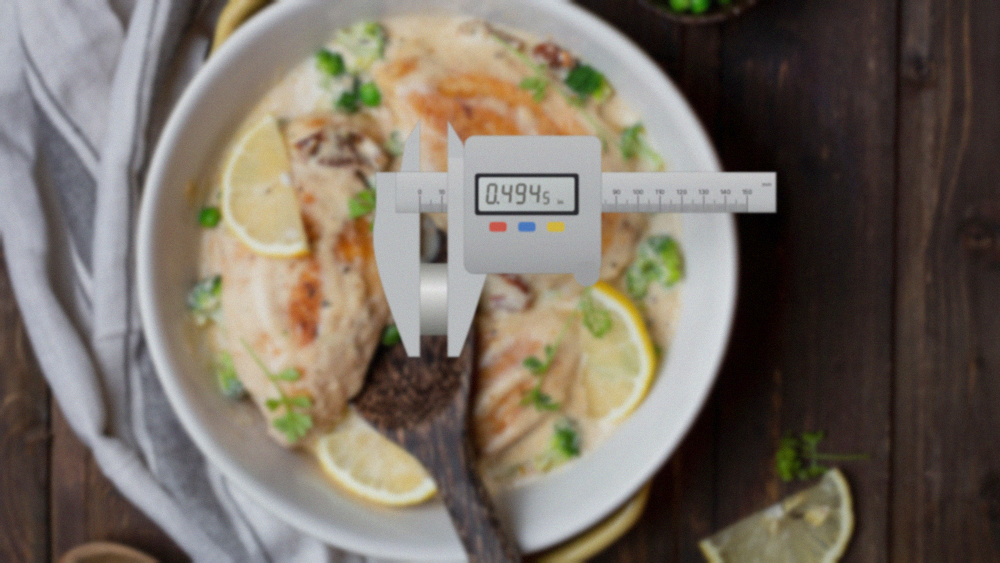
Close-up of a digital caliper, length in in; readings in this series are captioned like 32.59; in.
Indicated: 0.4945; in
